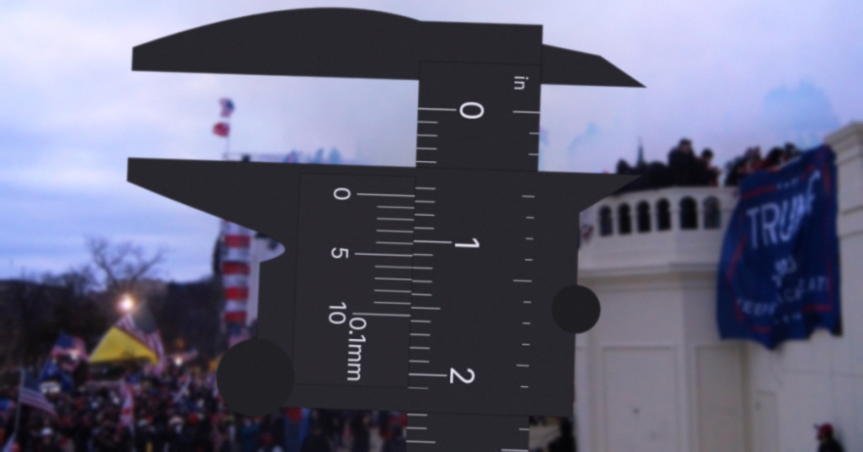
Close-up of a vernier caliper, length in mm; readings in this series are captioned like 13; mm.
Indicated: 6.6; mm
